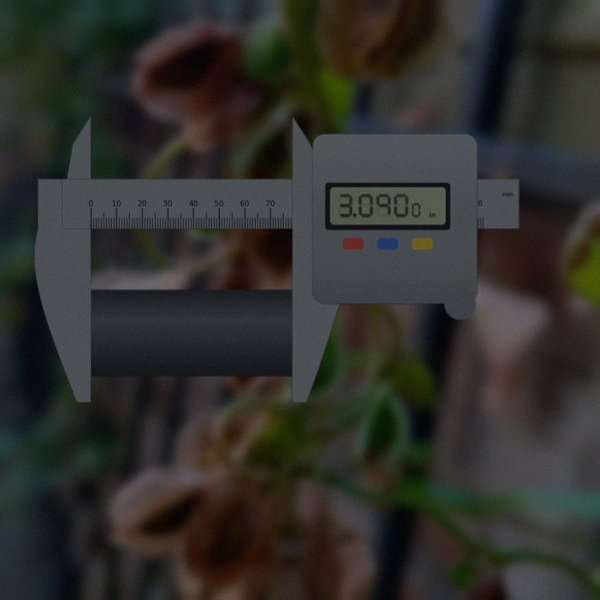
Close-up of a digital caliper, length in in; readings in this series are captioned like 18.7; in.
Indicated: 3.0900; in
